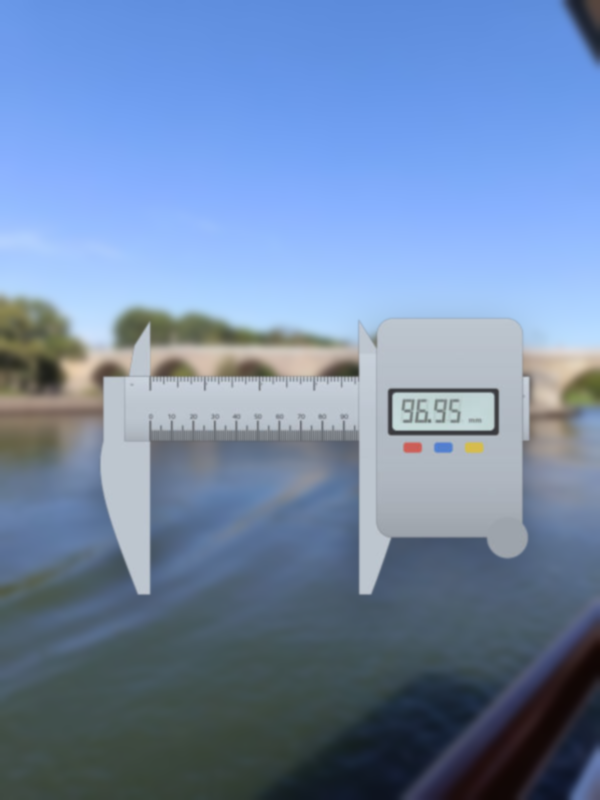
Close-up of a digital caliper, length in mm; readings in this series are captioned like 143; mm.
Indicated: 96.95; mm
